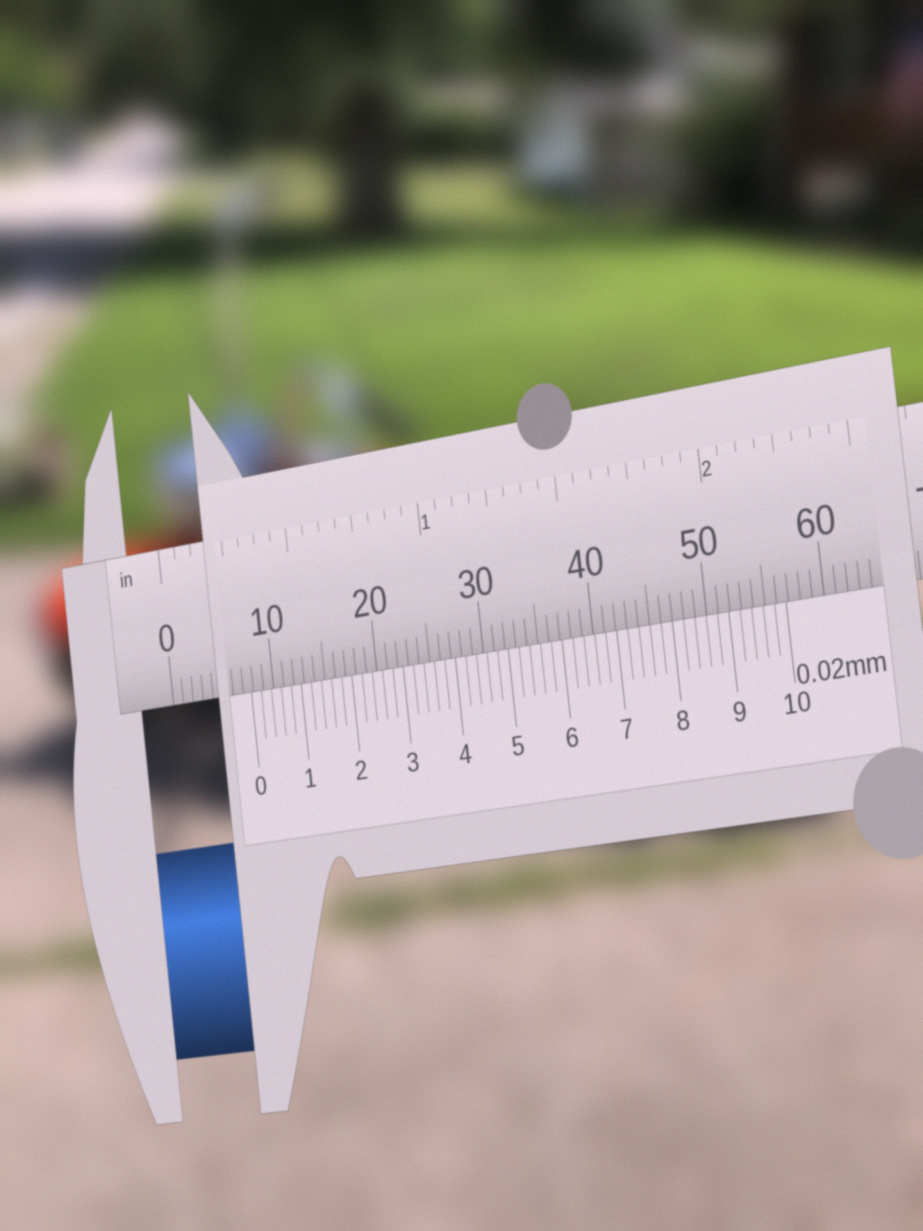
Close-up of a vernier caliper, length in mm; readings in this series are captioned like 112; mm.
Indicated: 7.8; mm
